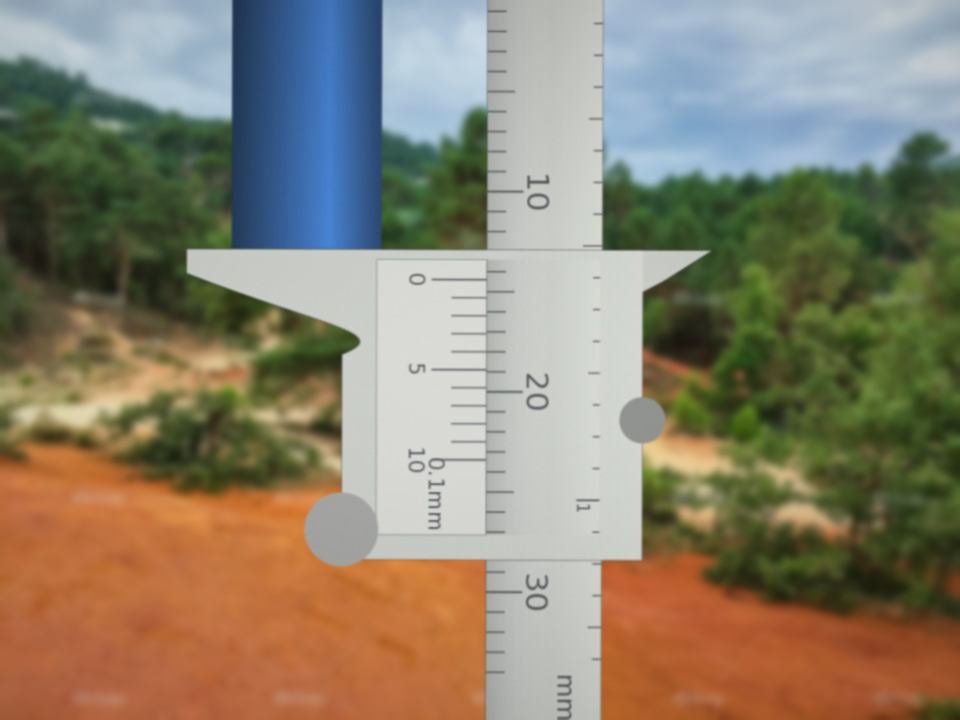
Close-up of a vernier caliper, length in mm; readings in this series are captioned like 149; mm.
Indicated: 14.4; mm
